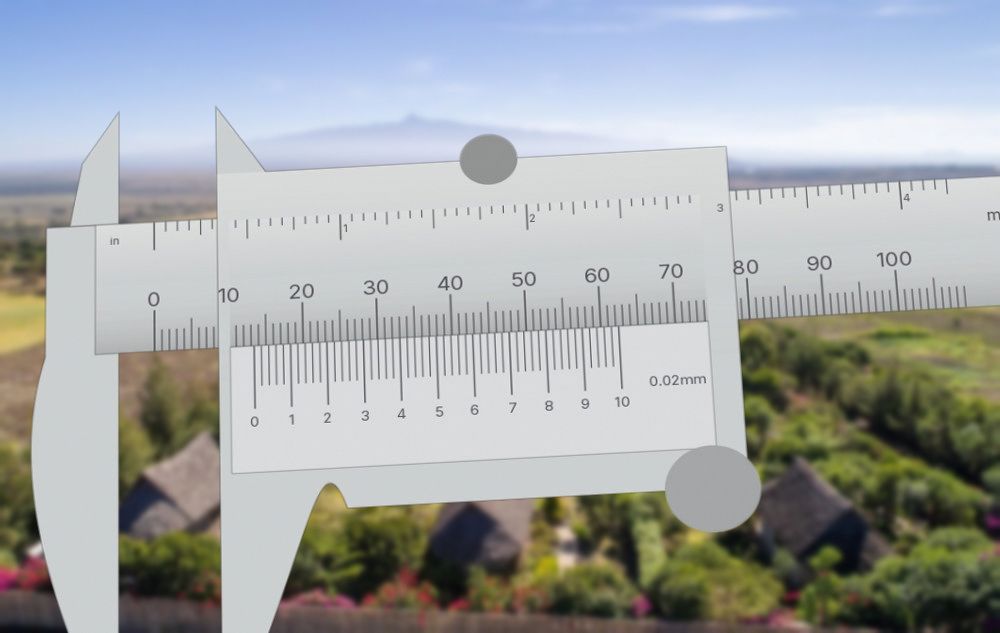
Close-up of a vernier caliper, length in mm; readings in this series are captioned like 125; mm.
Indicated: 13.4; mm
